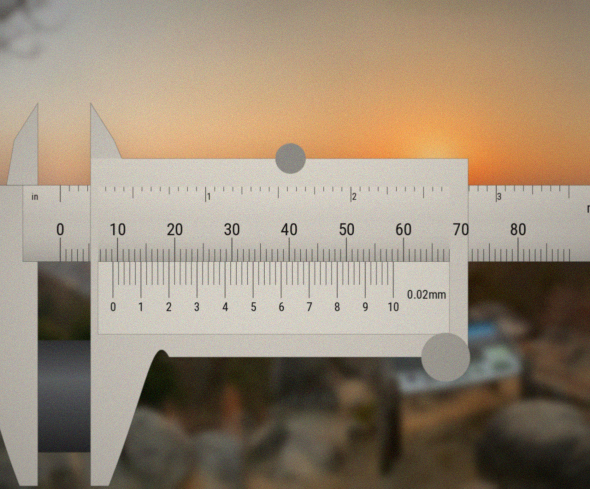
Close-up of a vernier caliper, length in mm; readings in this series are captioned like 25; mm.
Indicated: 9.2; mm
